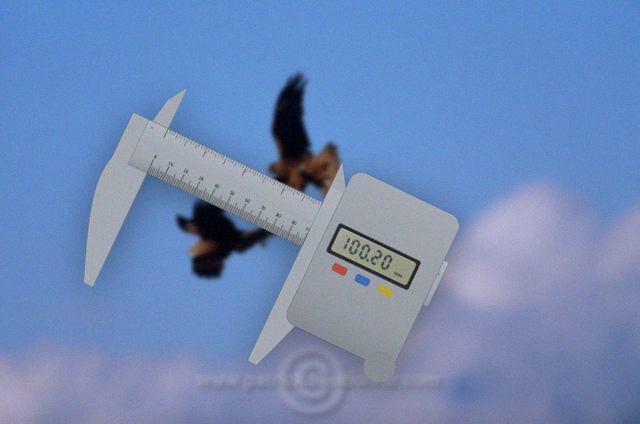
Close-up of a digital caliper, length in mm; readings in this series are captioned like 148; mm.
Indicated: 100.20; mm
